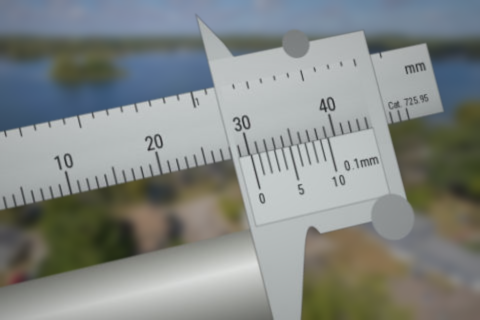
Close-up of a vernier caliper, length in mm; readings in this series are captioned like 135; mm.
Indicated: 30.2; mm
